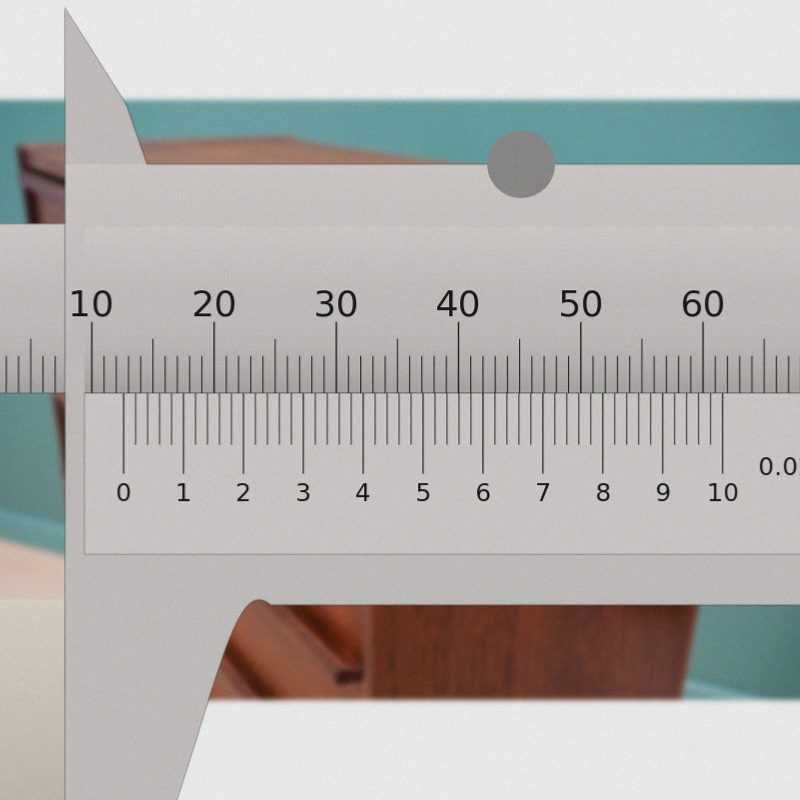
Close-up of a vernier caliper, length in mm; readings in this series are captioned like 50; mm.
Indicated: 12.6; mm
